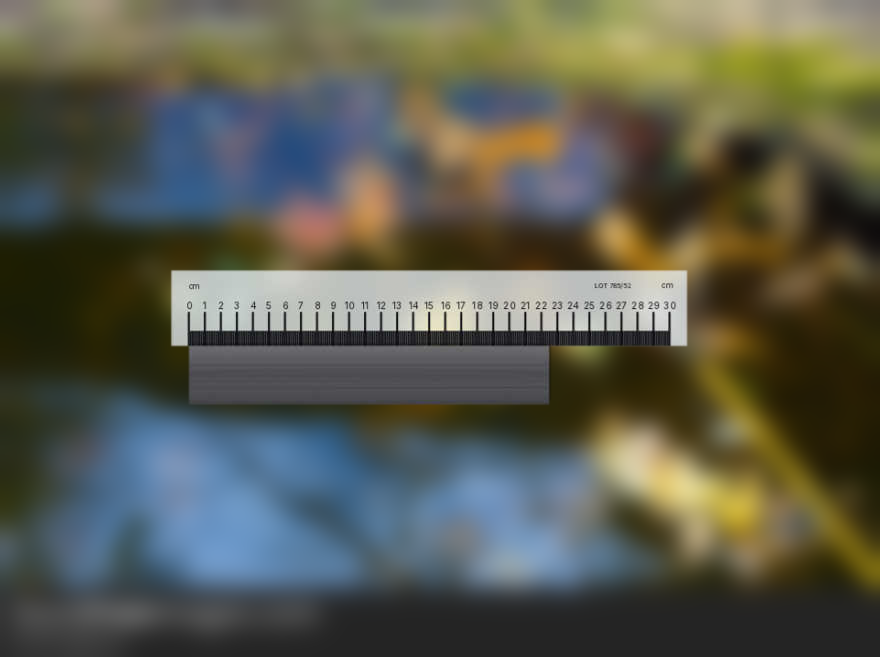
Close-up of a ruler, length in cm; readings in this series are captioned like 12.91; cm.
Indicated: 22.5; cm
